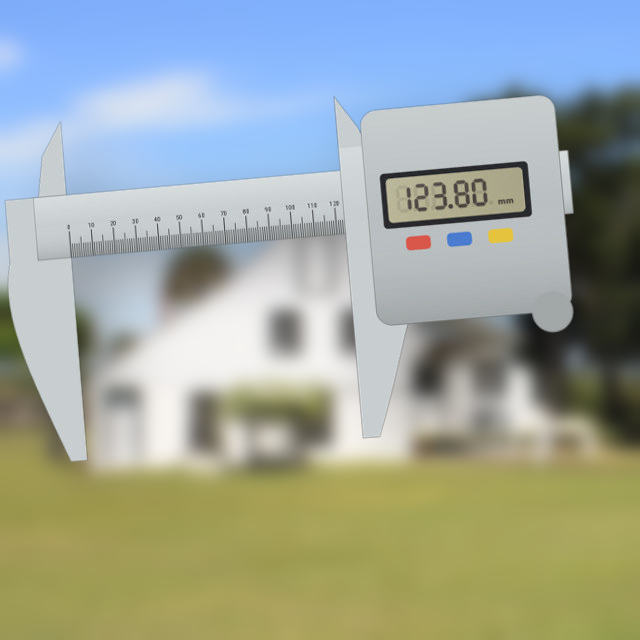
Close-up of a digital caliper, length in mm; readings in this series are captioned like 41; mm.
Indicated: 123.80; mm
